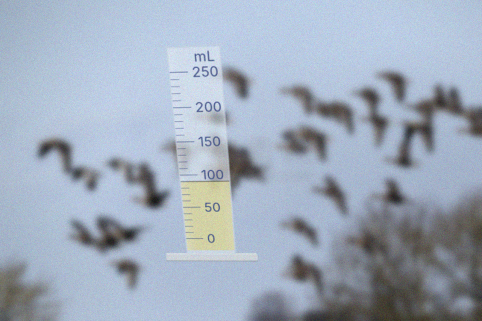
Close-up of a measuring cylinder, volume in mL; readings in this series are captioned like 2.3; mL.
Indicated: 90; mL
